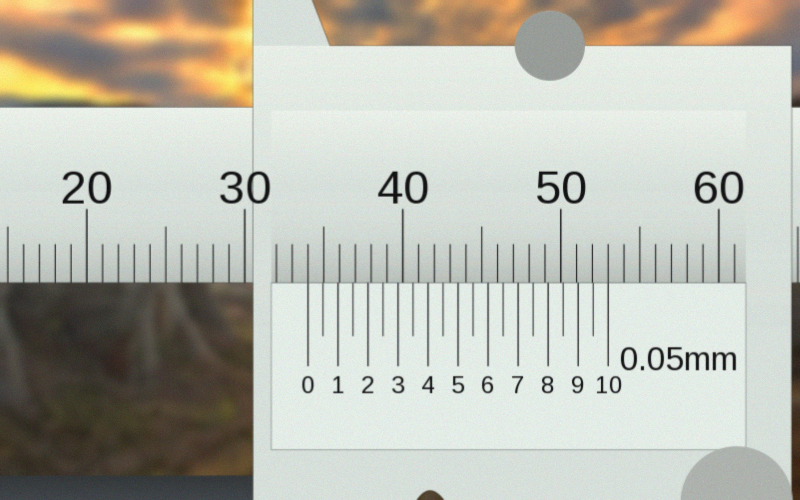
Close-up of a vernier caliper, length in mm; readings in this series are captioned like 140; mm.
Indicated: 34.0; mm
